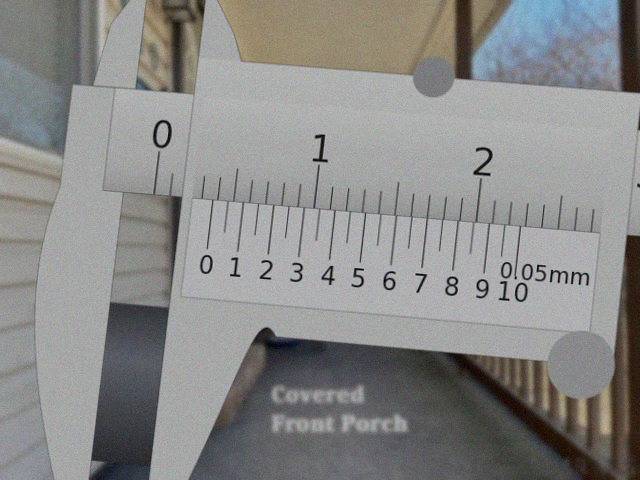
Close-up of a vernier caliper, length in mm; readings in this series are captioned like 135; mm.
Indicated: 3.7; mm
